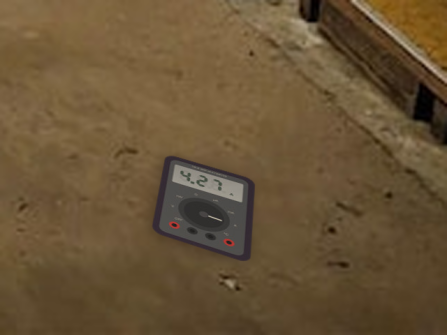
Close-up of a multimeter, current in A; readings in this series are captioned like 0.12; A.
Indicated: 4.27; A
